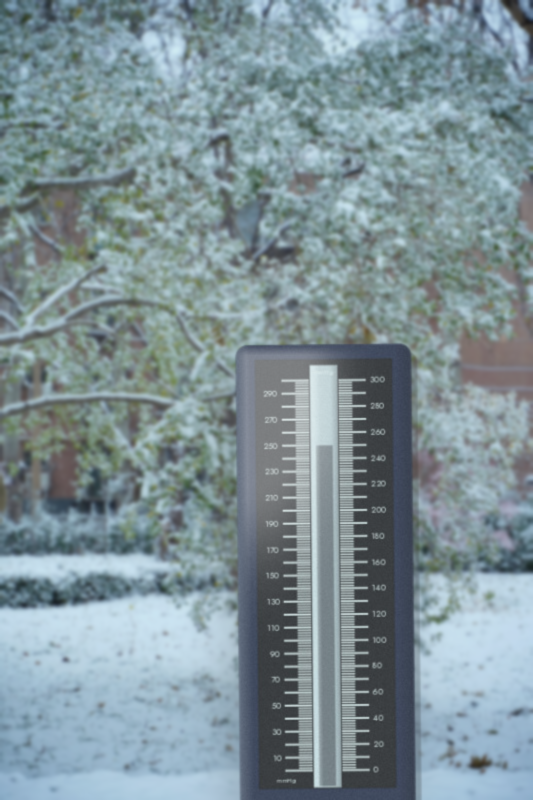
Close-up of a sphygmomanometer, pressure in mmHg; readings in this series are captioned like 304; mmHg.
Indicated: 250; mmHg
